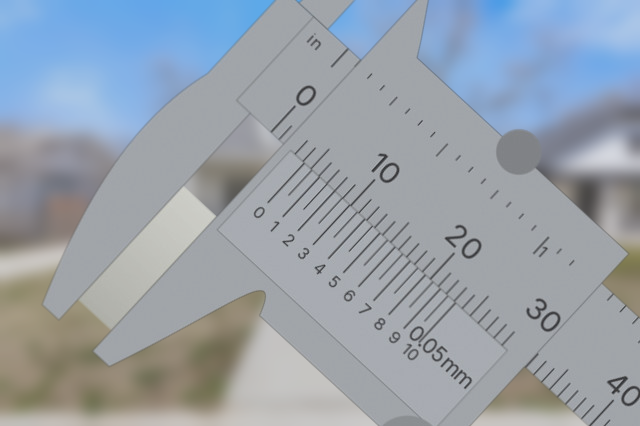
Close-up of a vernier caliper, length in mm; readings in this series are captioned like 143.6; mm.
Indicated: 4.2; mm
